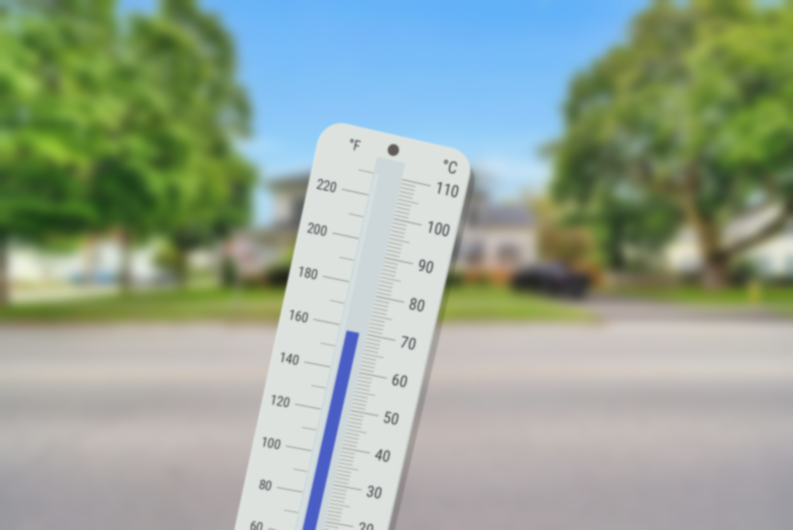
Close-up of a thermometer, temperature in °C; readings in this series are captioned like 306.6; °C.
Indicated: 70; °C
